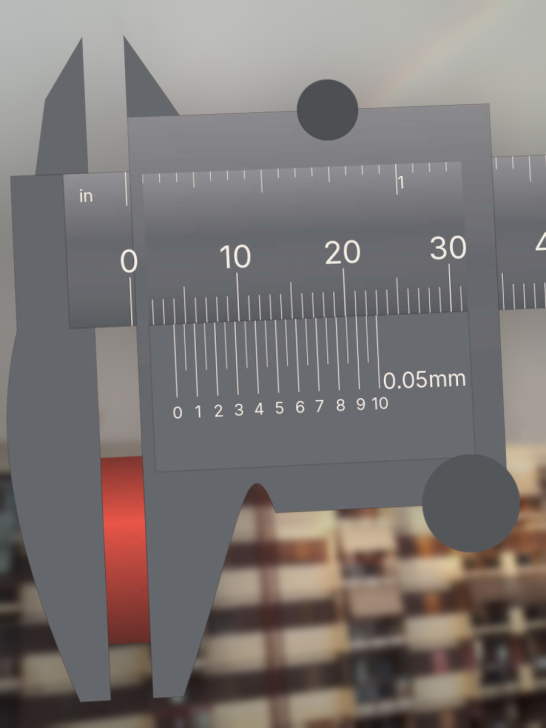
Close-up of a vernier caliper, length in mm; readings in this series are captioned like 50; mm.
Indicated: 3.9; mm
